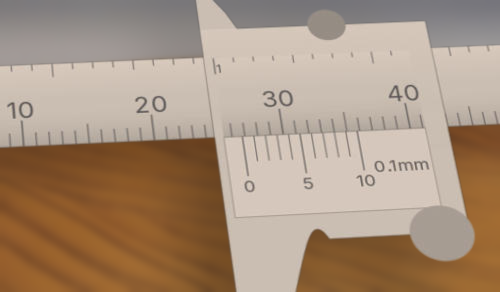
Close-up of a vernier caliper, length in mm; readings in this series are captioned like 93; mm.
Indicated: 26.8; mm
